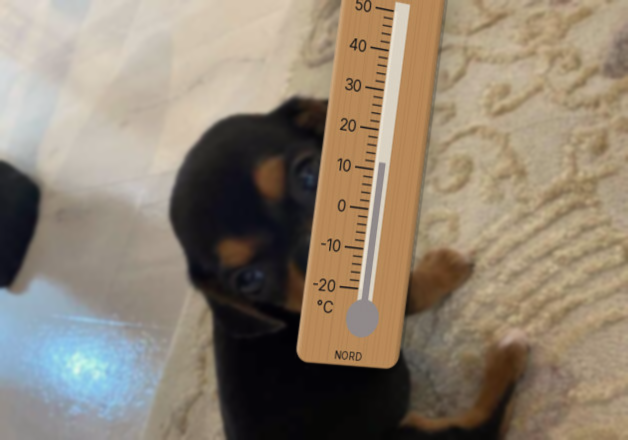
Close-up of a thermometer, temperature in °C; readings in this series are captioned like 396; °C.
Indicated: 12; °C
